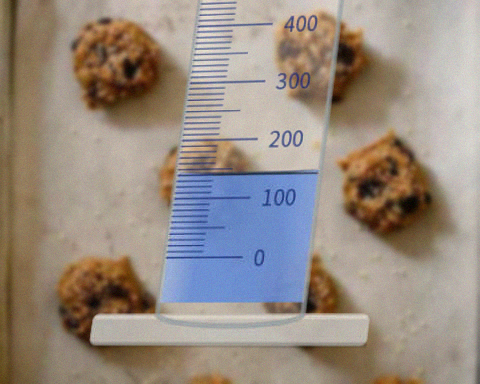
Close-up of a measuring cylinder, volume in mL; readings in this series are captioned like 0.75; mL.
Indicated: 140; mL
